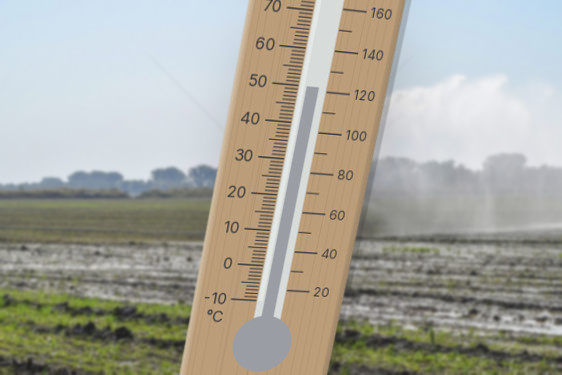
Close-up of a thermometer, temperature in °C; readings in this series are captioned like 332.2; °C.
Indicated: 50; °C
